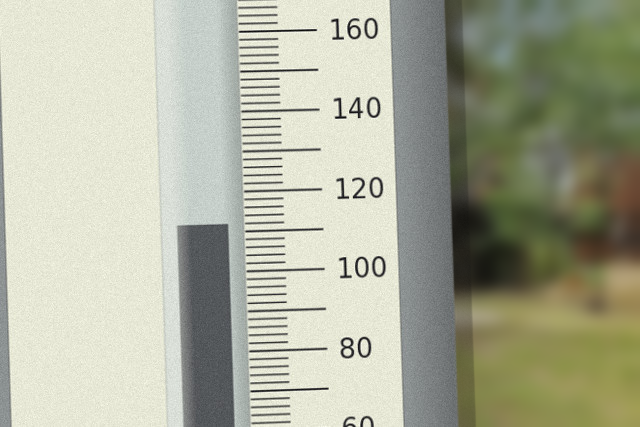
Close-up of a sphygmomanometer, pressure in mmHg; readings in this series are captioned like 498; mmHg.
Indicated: 112; mmHg
